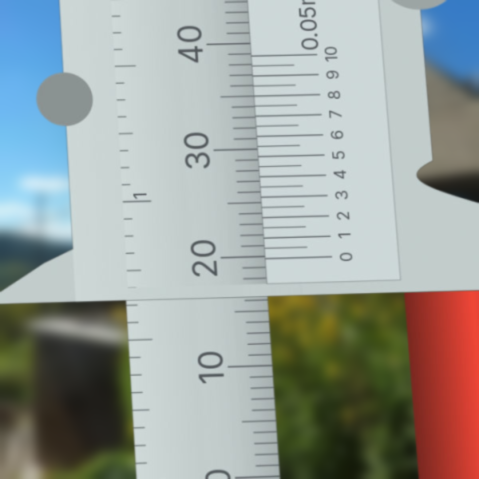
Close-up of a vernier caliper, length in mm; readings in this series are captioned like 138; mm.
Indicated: 19.8; mm
